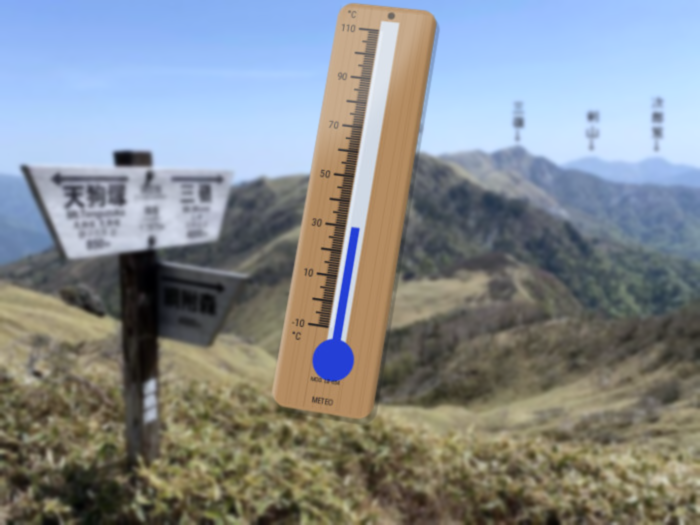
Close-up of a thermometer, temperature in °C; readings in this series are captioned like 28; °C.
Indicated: 30; °C
